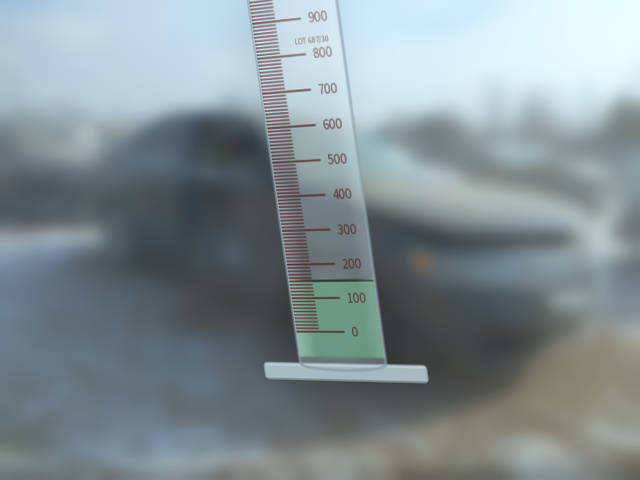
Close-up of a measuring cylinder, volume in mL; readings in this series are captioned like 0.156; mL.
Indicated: 150; mL
